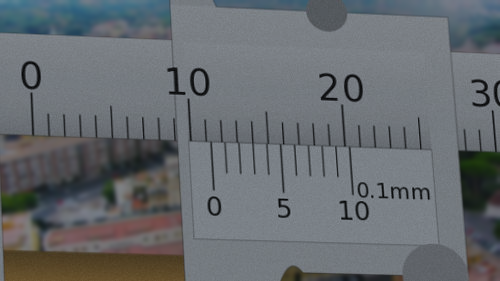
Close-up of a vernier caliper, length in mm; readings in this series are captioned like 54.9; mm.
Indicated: 11.3; mm
